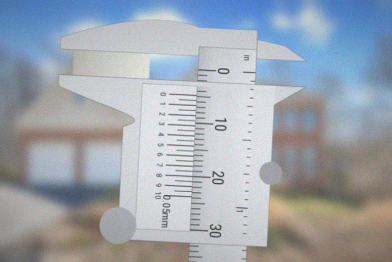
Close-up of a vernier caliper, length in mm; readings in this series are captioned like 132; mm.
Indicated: 4.8; mm
